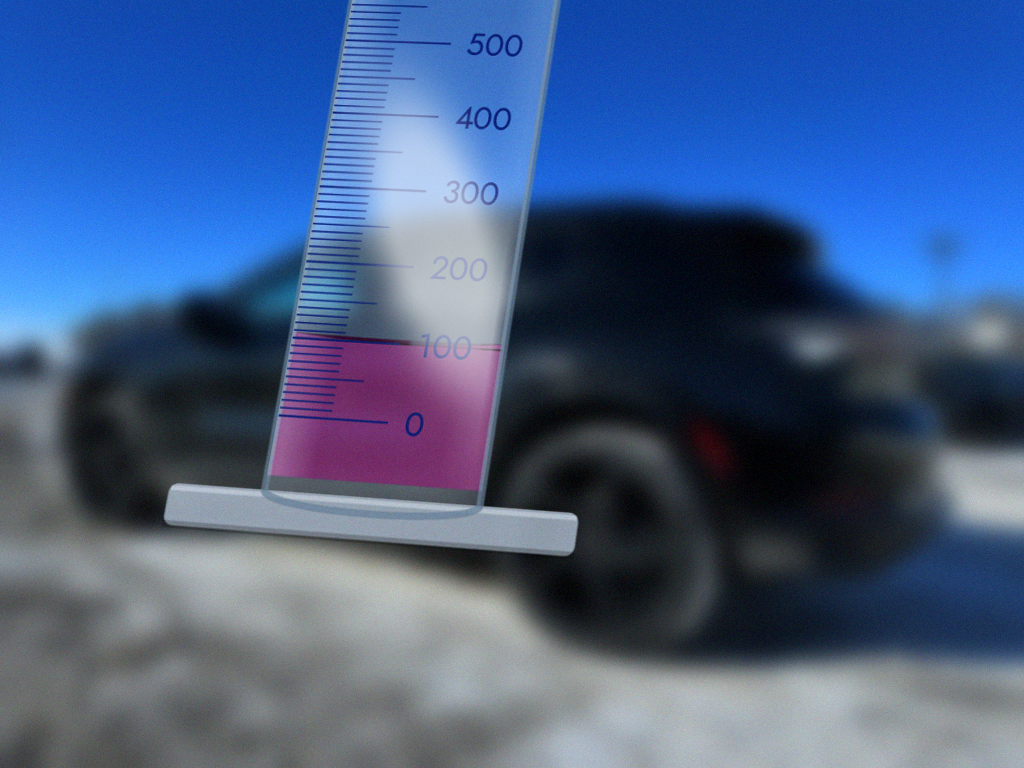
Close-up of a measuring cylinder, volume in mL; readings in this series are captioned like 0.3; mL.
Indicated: 100; mL
